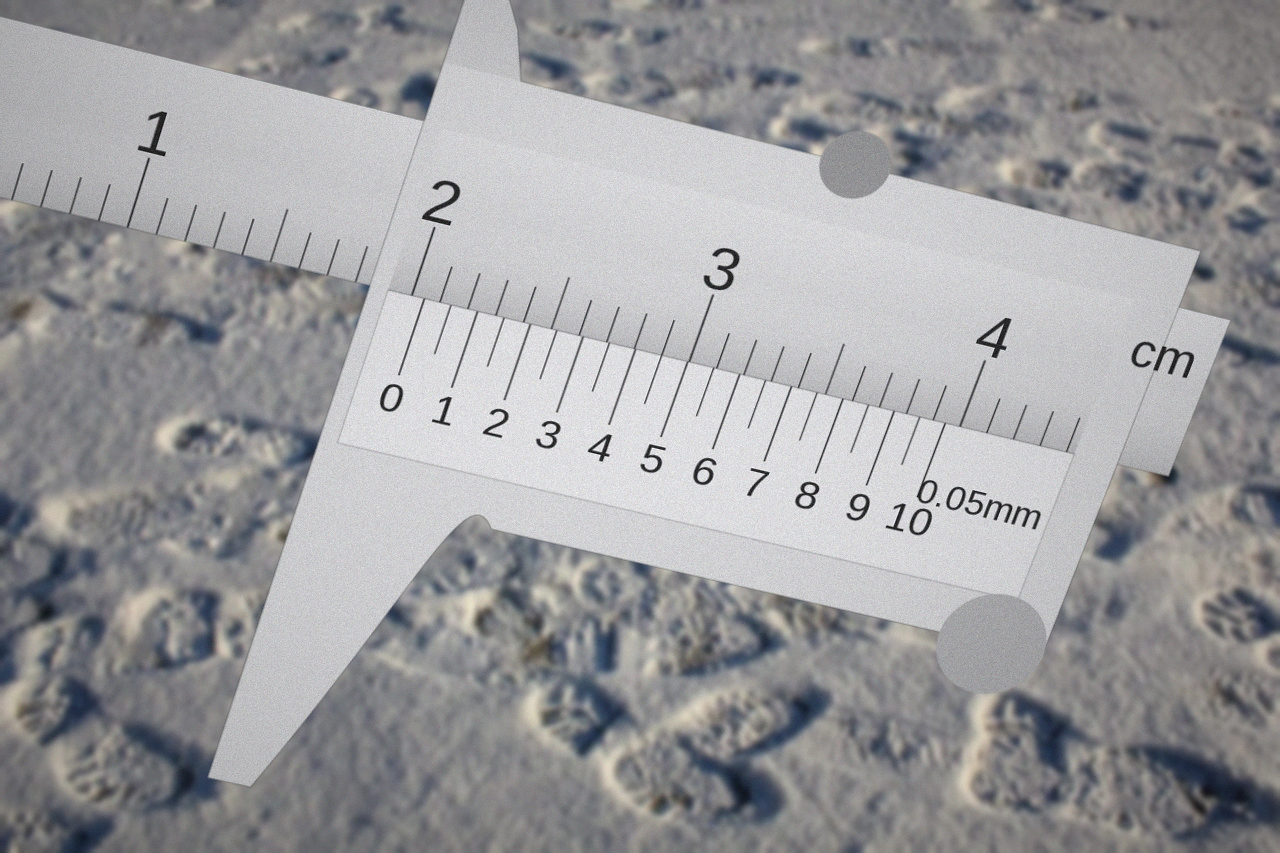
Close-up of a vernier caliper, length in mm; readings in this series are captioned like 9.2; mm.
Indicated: 20.45; mm
